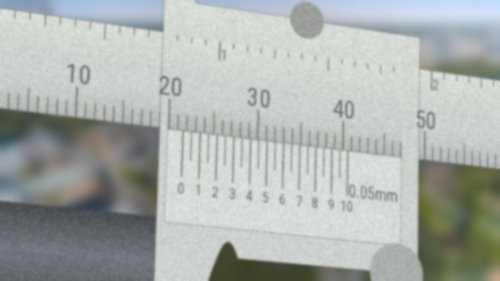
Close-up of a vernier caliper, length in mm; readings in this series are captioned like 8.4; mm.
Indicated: 21.6; mm
